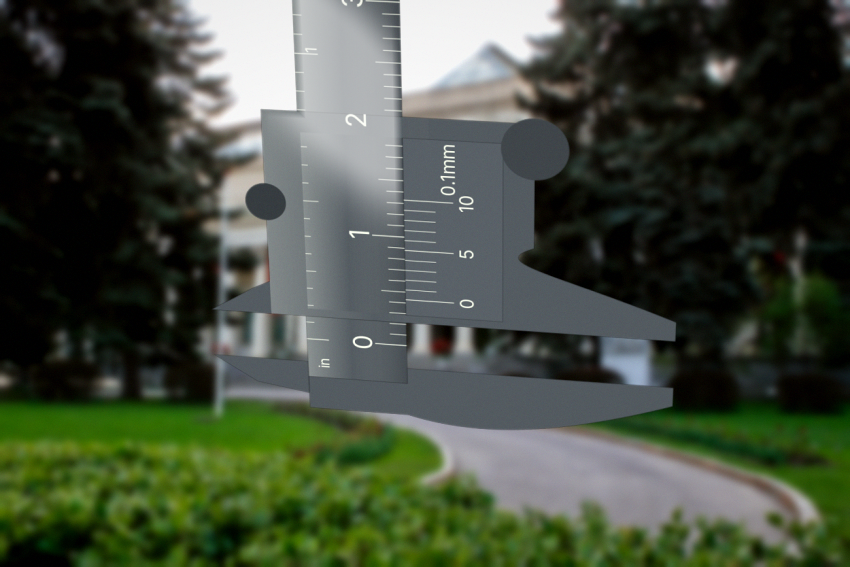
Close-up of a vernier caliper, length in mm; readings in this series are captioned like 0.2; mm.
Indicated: 4.3; mm
